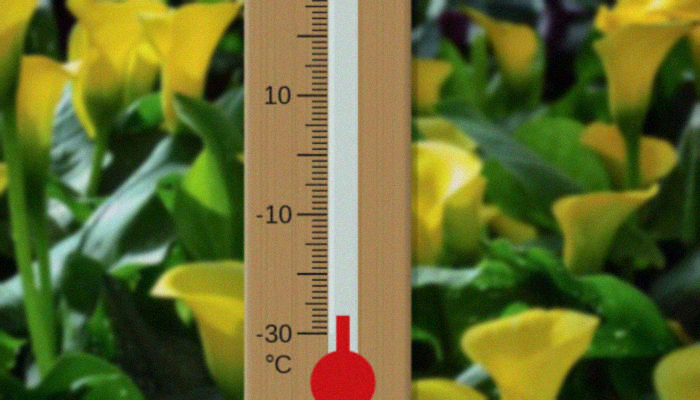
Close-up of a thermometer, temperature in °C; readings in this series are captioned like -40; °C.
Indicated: -27; °C
